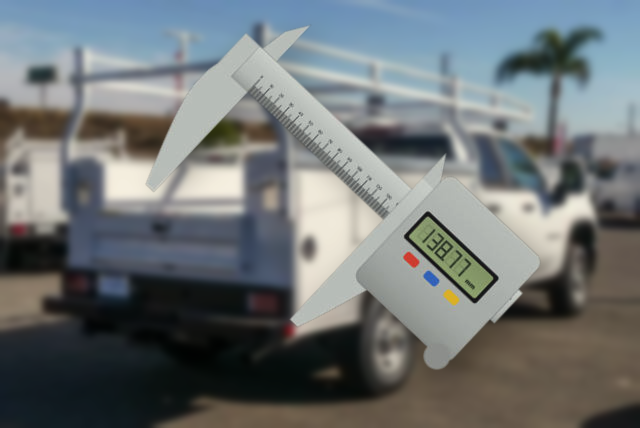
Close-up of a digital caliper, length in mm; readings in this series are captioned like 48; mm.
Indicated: 138.77; mm
